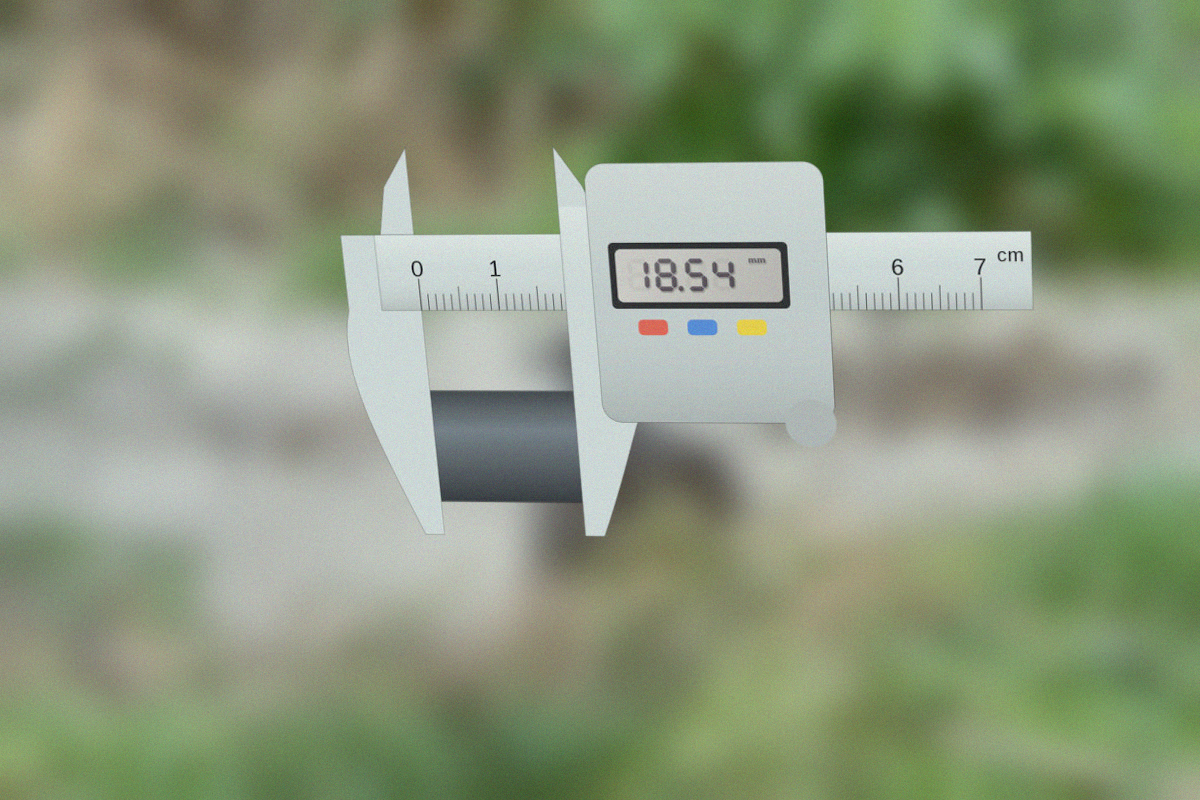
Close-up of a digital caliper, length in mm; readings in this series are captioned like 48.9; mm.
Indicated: 18.54; mm
